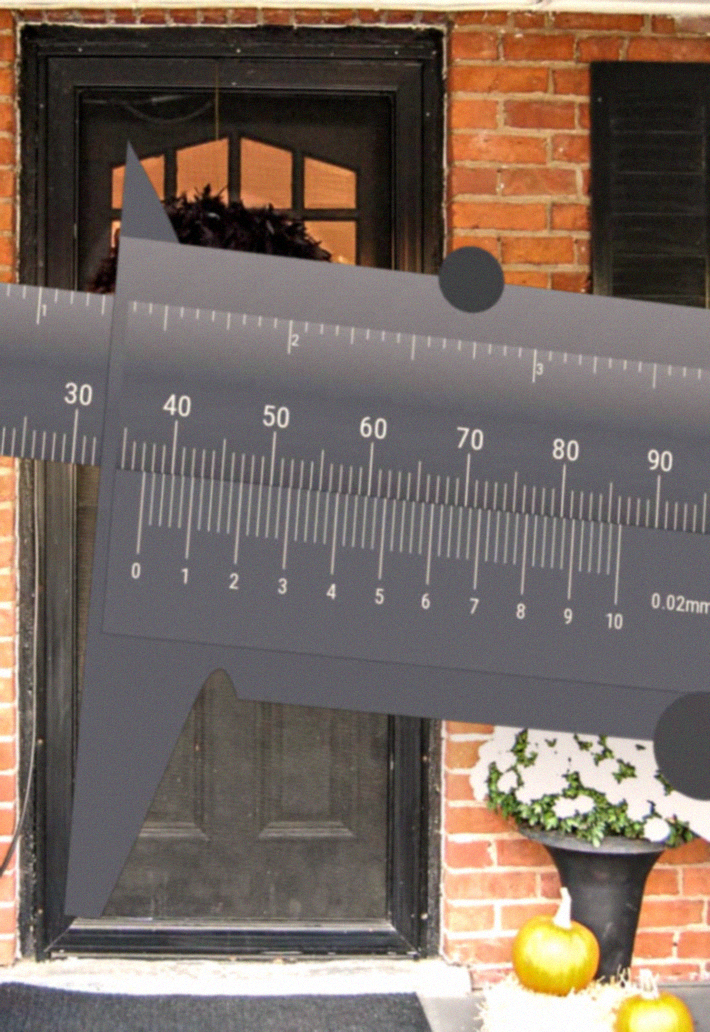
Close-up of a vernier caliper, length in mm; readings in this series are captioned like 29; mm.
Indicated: 37.2; mm
